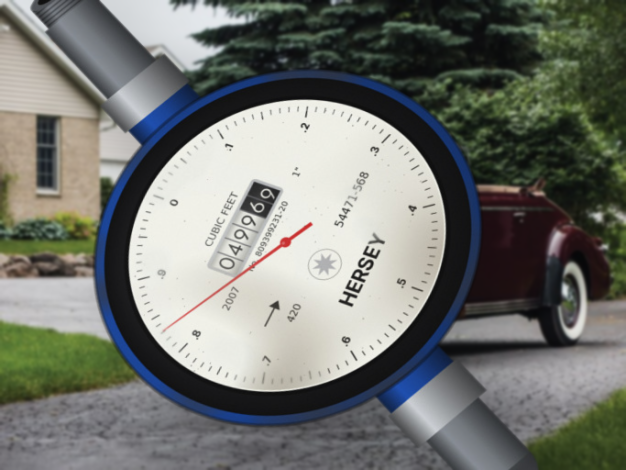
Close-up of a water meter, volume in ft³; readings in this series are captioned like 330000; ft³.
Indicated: 49968.83; ft³
